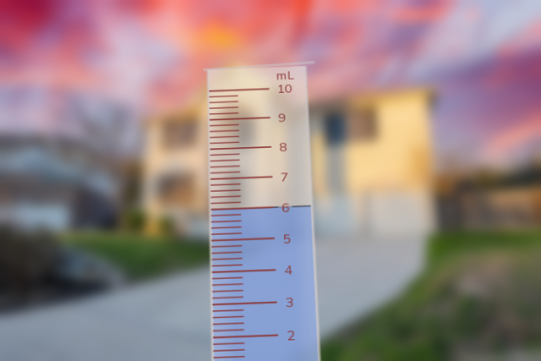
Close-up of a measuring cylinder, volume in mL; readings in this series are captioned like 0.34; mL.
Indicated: 6; mL
